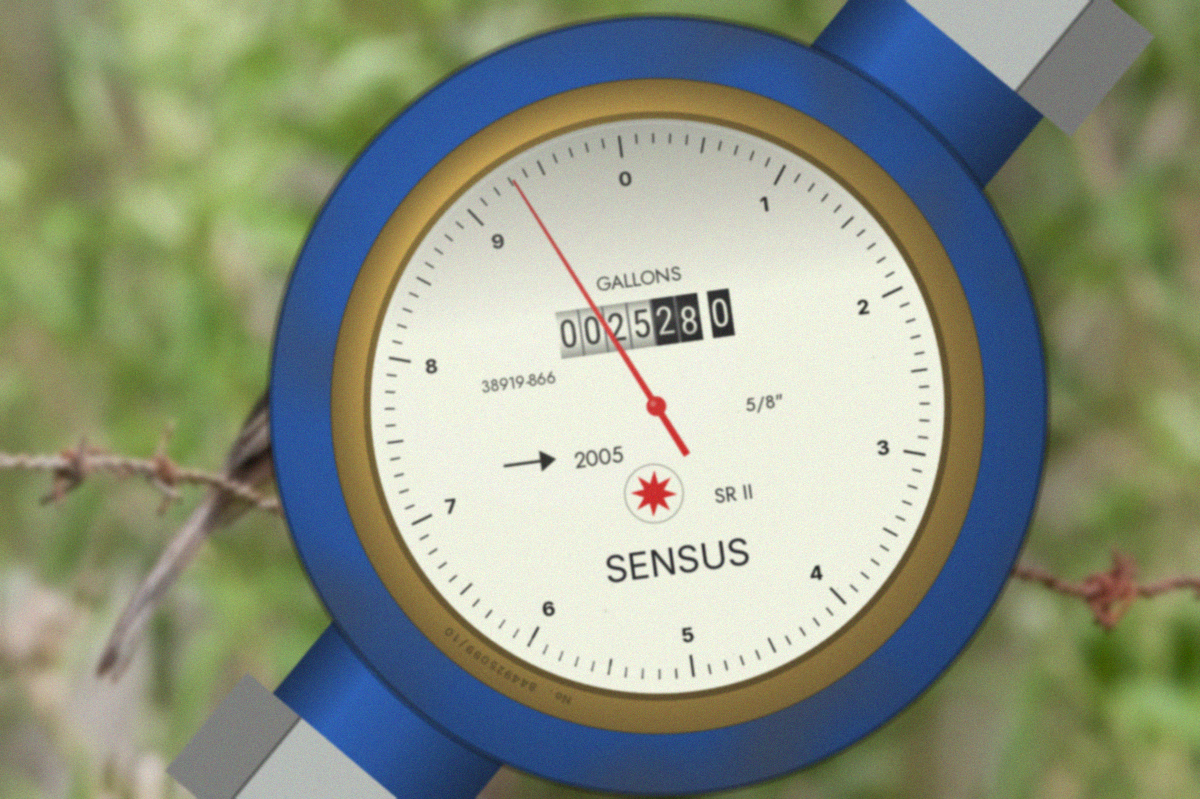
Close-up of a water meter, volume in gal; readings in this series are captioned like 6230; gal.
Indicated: 25279.3; gal
